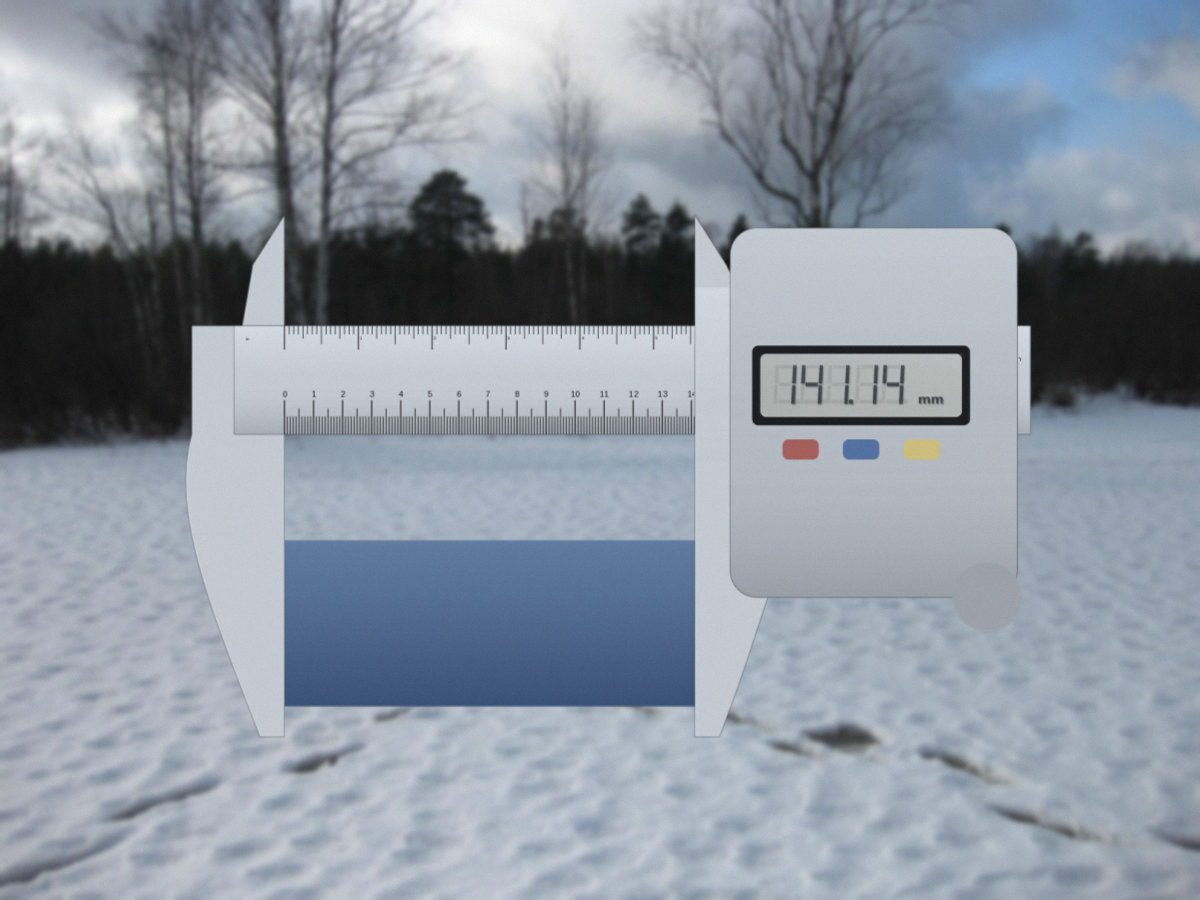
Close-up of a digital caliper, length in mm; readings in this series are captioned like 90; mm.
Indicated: 141.14; mm
